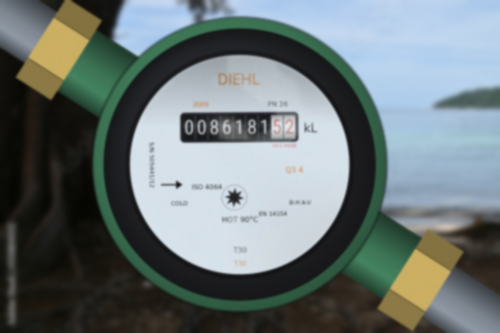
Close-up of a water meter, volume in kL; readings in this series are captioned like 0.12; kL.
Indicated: 86181.52; kL
